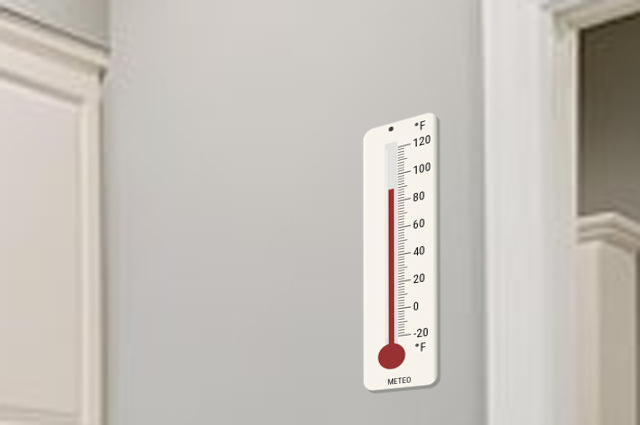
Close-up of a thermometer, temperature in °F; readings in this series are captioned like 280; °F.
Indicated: 90; °F
